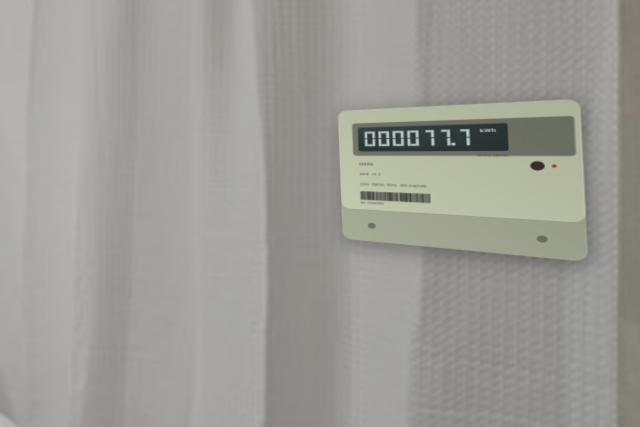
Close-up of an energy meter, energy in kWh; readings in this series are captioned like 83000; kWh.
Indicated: 77.7; kWh
